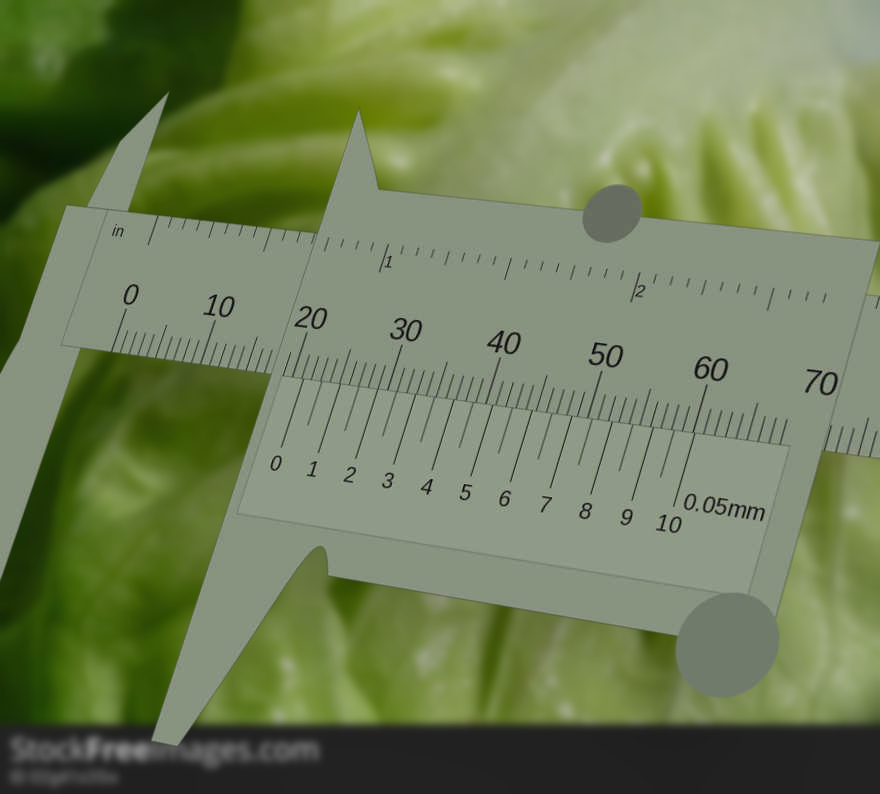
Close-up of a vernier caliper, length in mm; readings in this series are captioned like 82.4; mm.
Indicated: 21.2; mm
